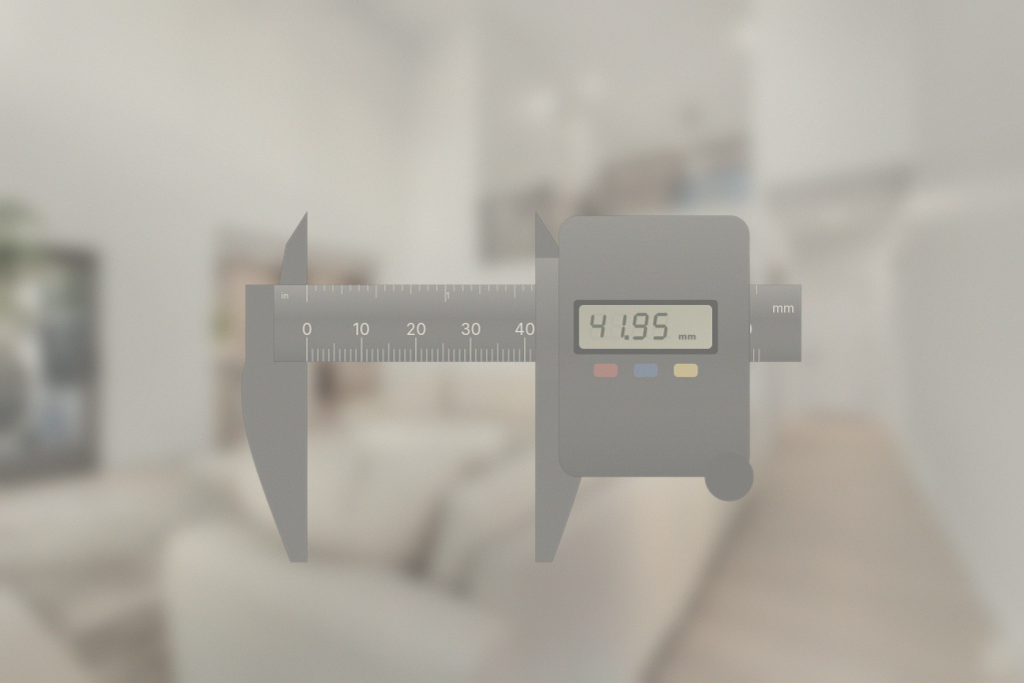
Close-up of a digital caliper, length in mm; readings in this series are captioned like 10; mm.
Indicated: 41.95; mm
